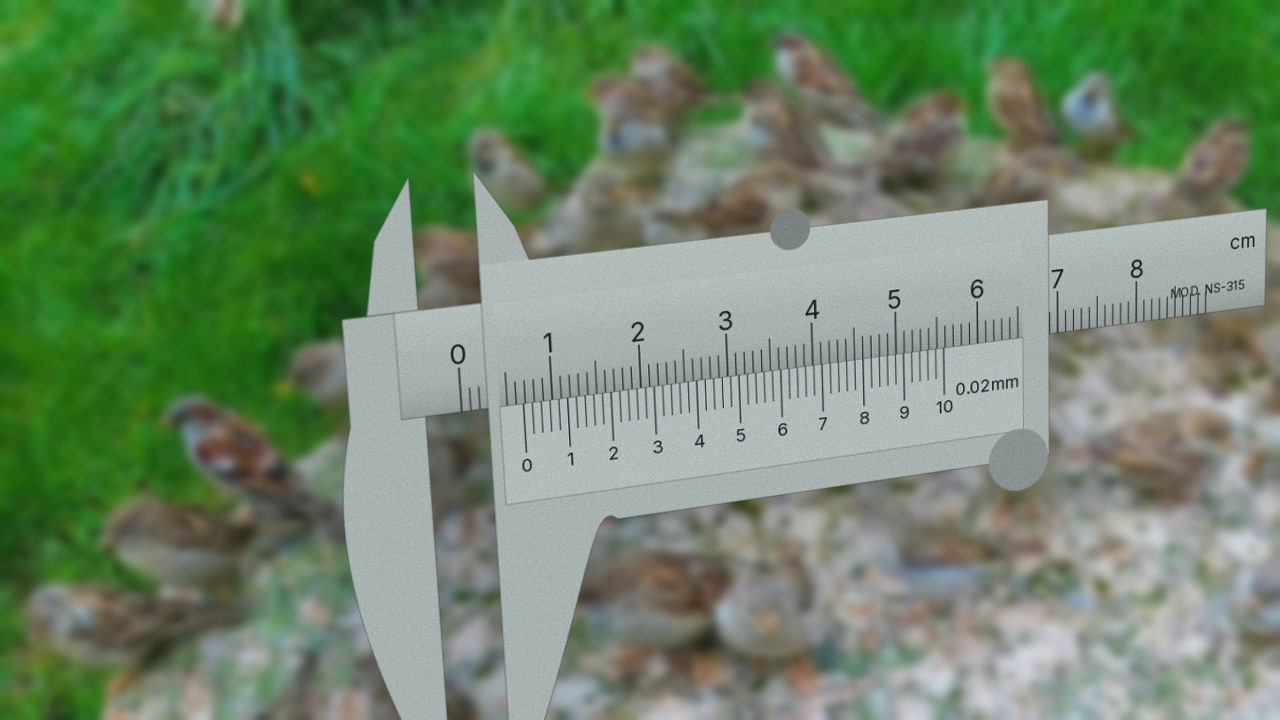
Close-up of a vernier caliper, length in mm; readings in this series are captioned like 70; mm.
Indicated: 6.8; mm
